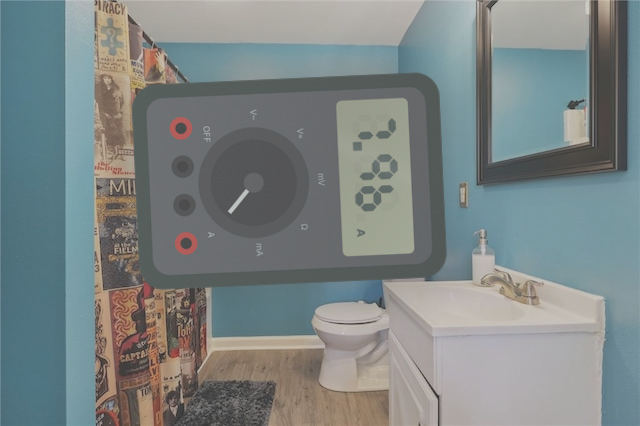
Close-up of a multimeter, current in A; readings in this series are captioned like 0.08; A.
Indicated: 7.96; A
